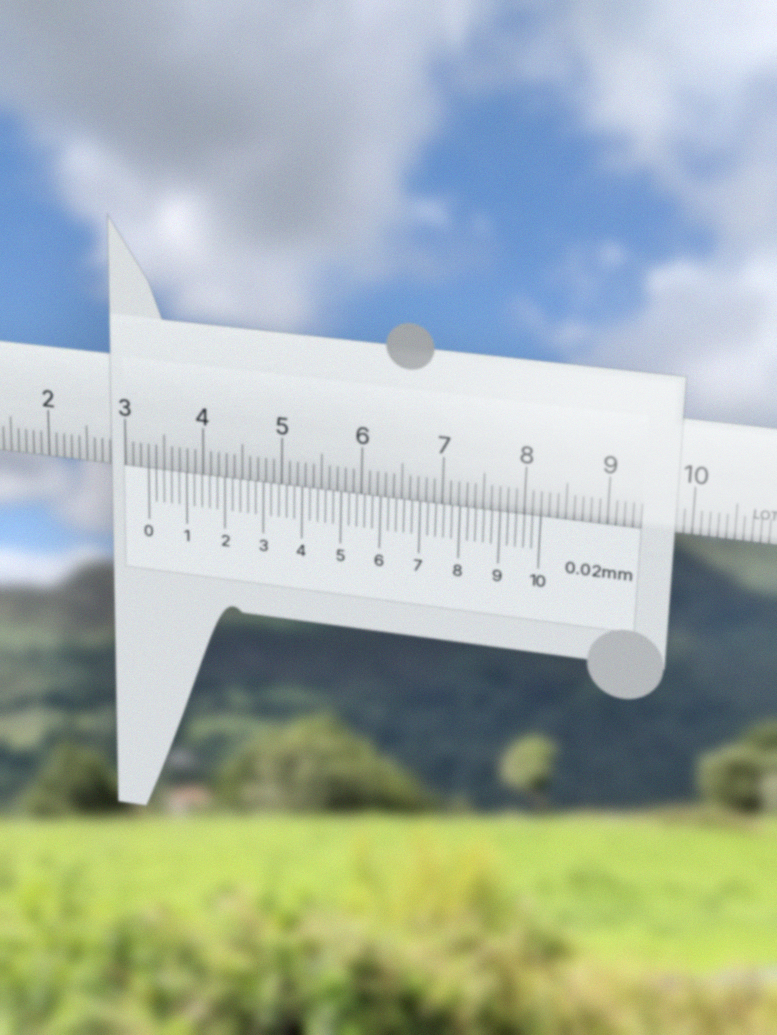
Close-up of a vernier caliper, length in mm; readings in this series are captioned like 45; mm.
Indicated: 33.0; mm
